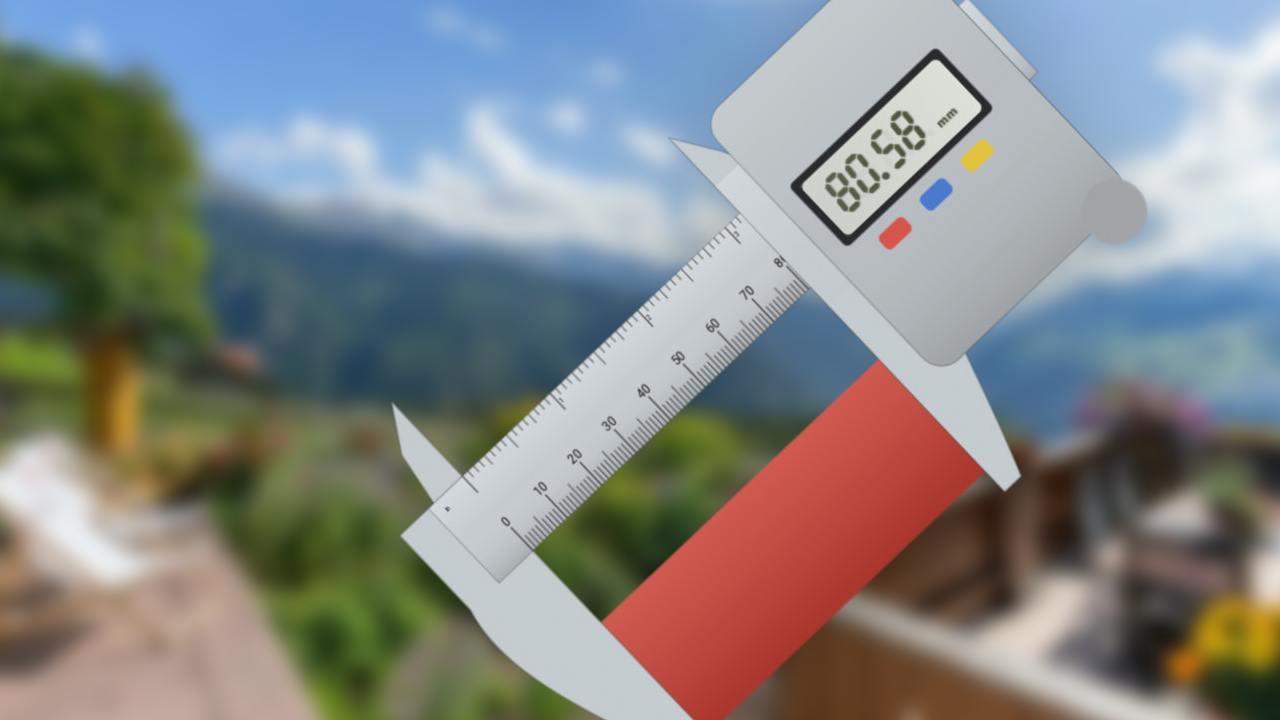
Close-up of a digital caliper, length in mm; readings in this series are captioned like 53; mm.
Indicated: 80.58; mm
